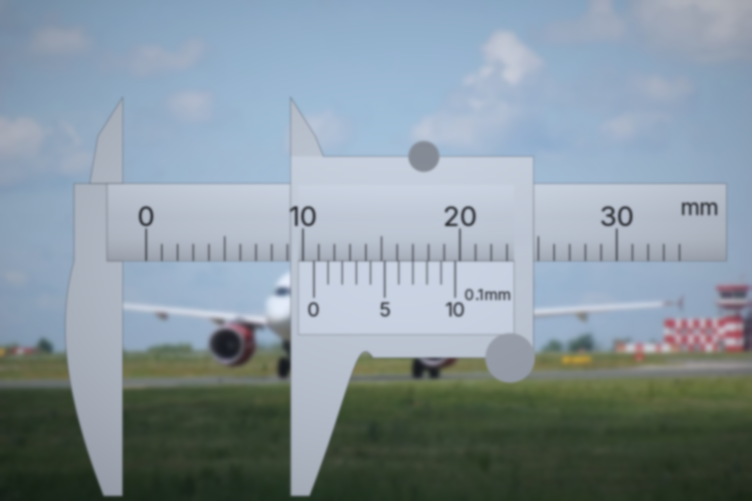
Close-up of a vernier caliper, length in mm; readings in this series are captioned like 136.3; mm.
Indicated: 10.7; mm
